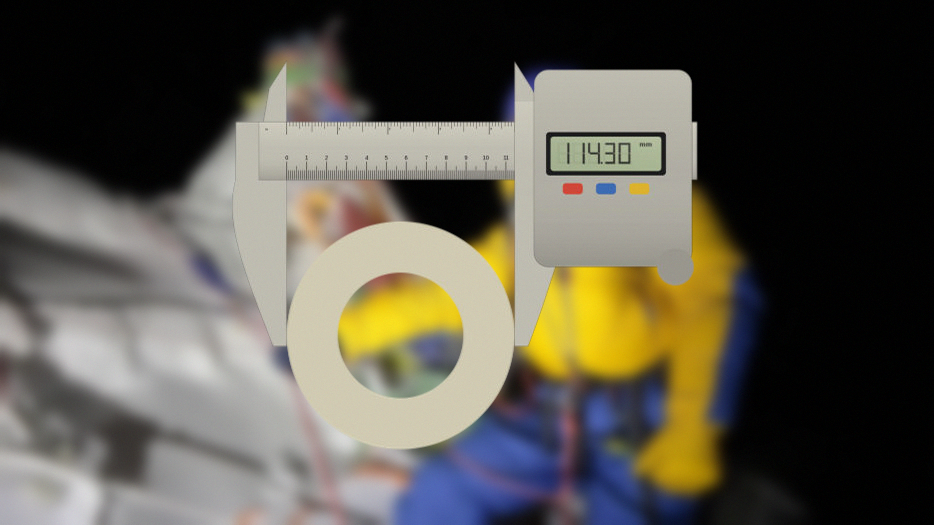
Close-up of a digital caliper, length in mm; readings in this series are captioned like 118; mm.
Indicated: 114.30; mm
